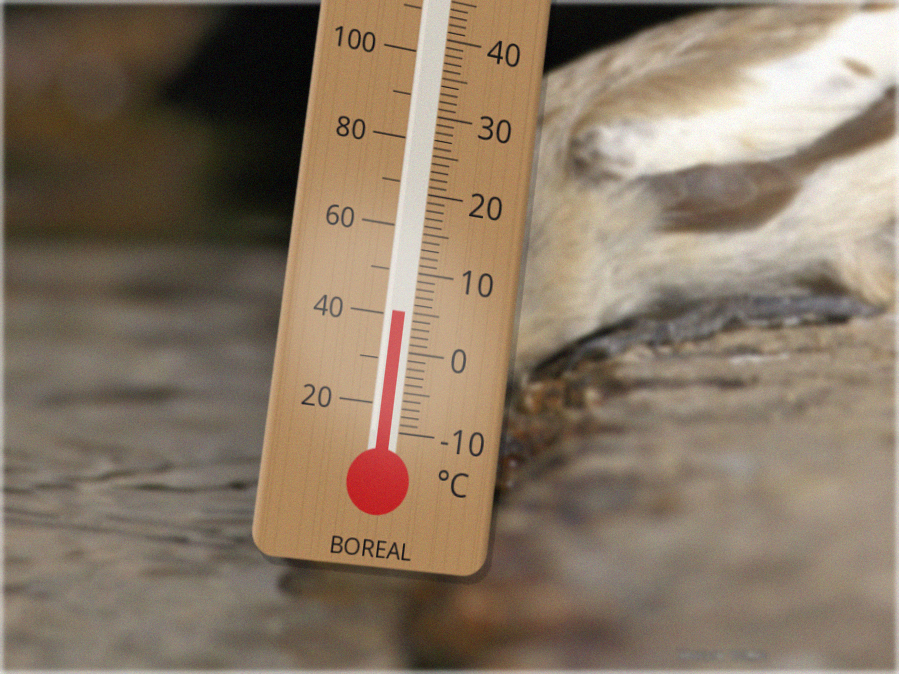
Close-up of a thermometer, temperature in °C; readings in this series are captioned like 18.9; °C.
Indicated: 5; °C
